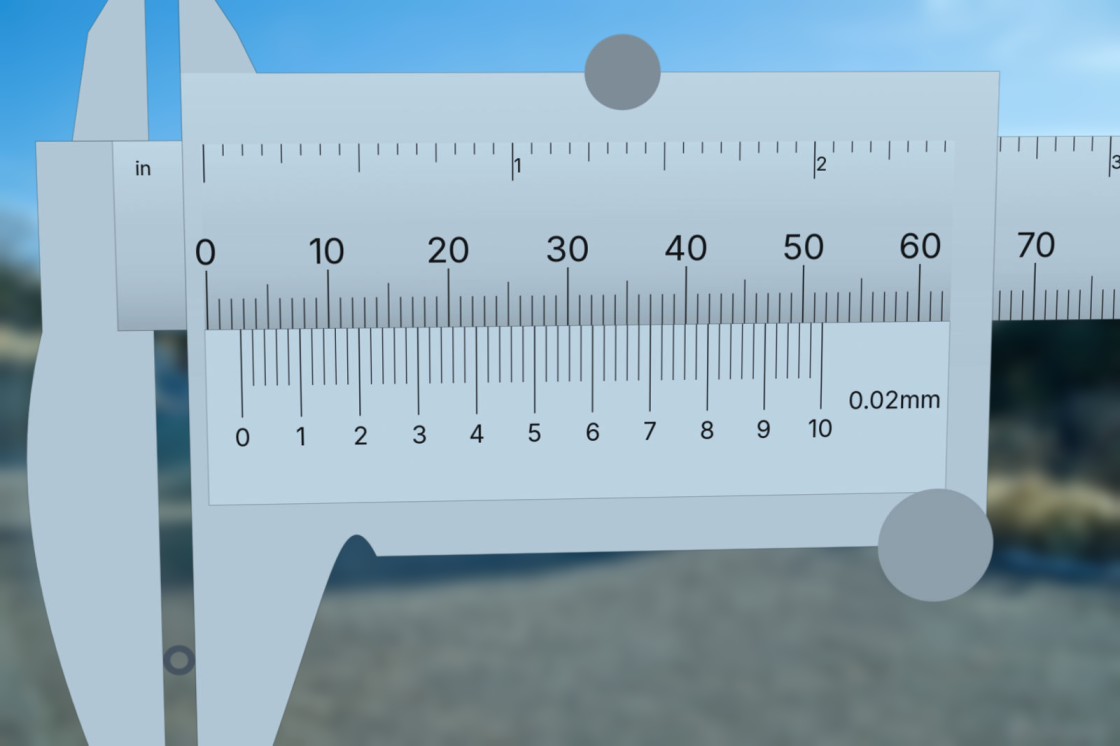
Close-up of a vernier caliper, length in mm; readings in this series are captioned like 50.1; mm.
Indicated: 2.7; mm
